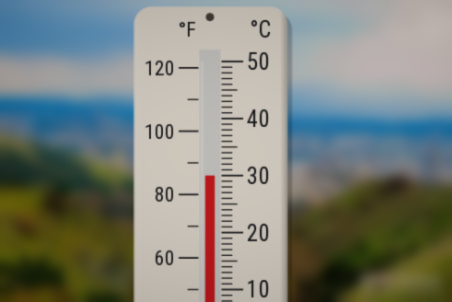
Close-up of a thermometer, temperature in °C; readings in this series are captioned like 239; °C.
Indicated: 30; °C
